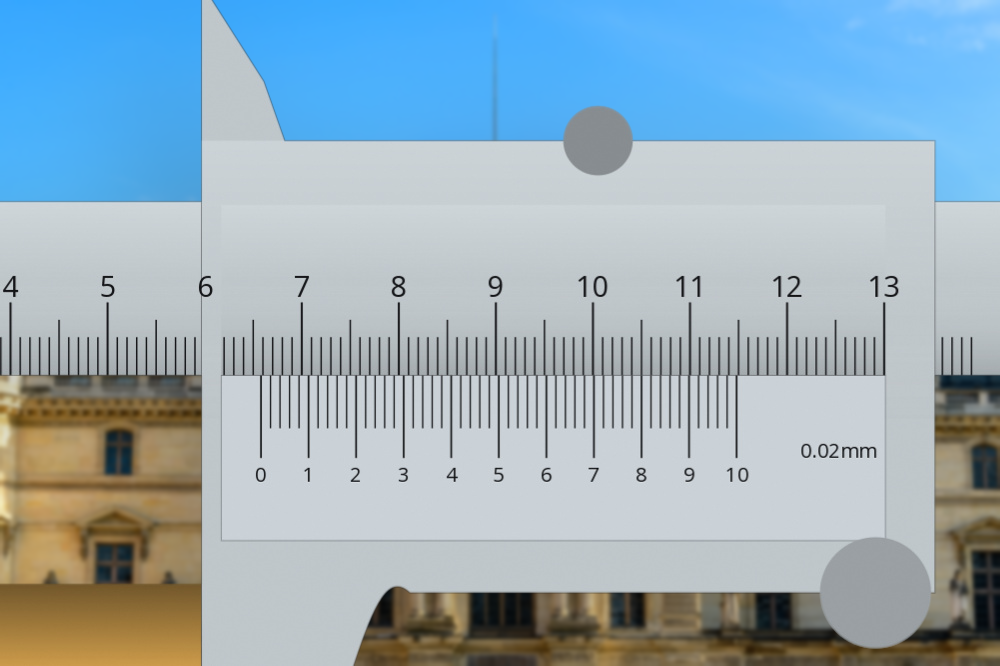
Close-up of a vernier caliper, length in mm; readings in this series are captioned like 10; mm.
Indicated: 65.8; mm
